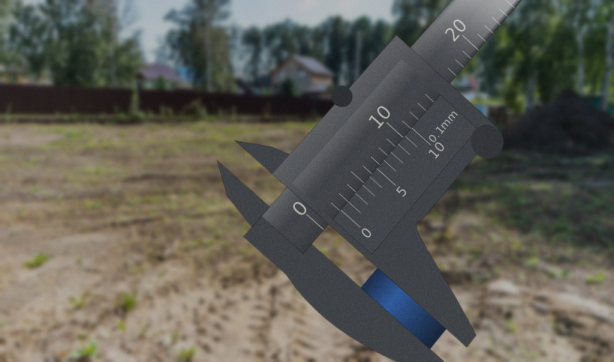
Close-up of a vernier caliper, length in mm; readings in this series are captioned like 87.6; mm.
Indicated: 2.1; mm
